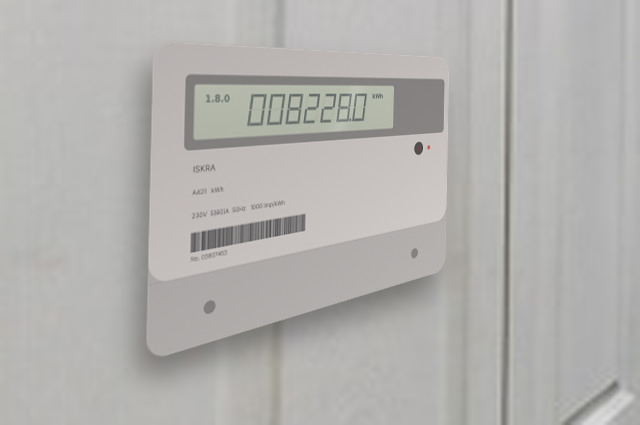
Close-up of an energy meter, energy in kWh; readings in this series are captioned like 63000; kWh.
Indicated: 8228.0; kWh
